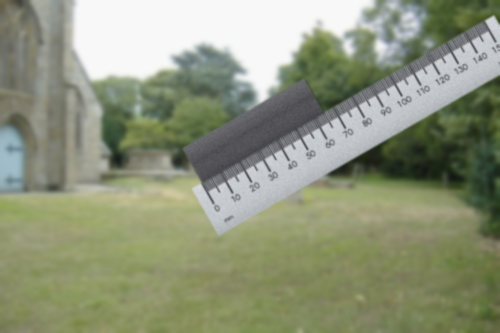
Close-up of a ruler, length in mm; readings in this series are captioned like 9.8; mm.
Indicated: 65; mm
